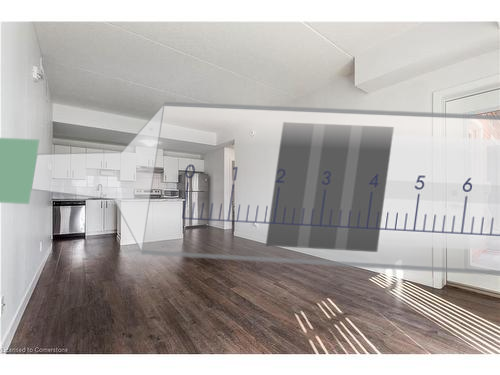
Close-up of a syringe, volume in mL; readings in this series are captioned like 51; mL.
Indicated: 1.9; mL
